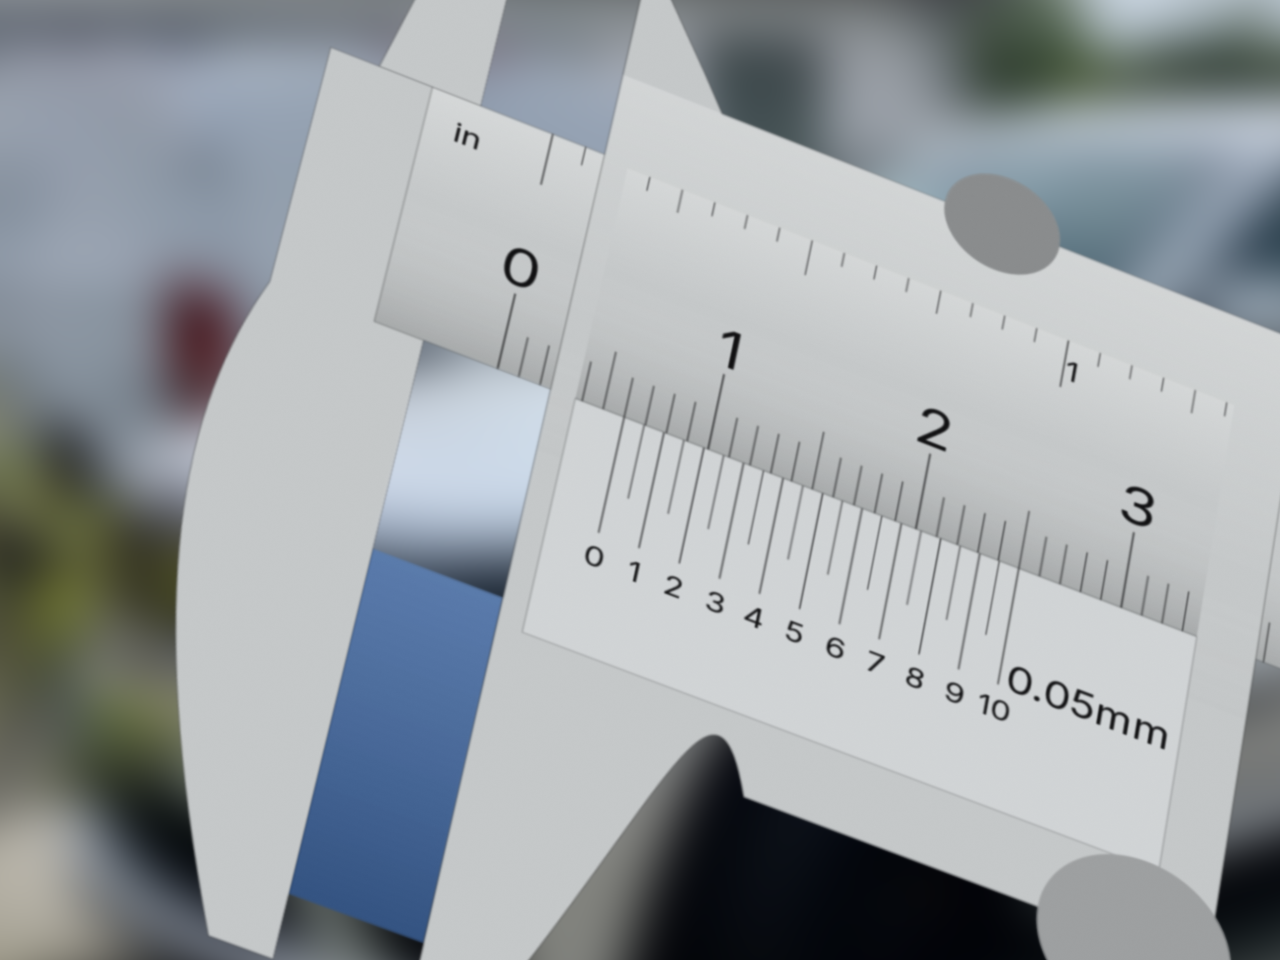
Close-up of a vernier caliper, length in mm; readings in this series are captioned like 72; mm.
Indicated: 6.0; mm
